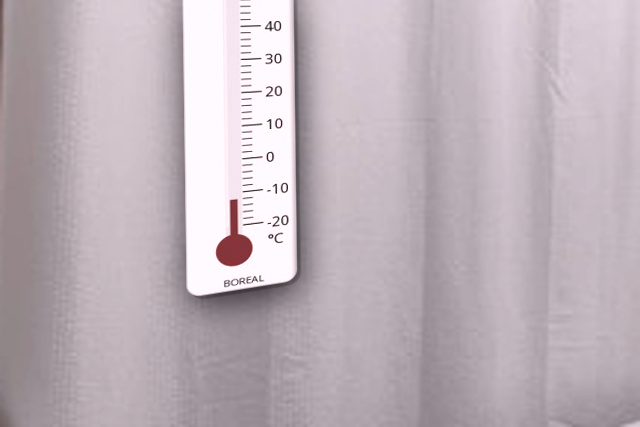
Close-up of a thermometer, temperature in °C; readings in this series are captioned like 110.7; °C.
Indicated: -12; °C
